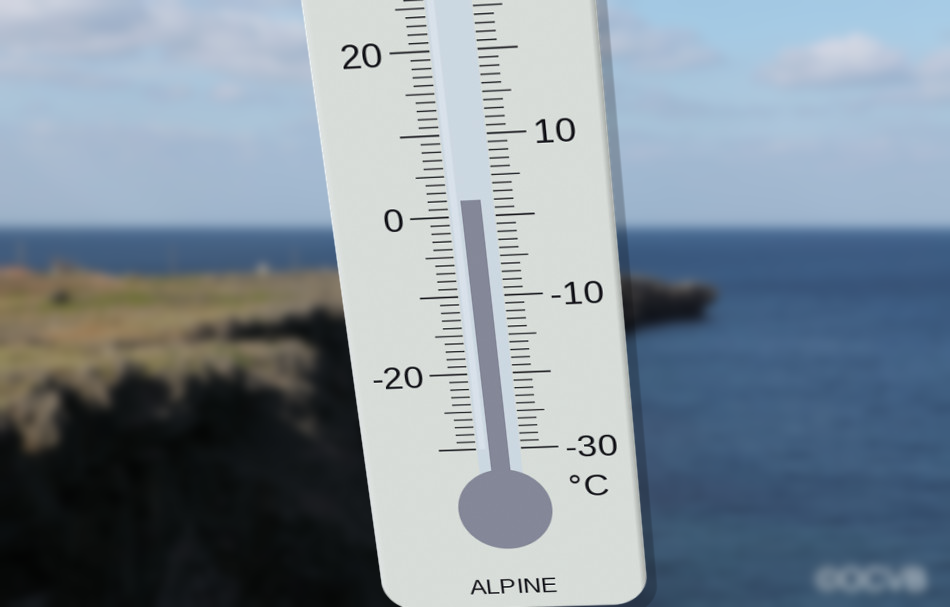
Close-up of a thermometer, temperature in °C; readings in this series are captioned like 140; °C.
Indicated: 2; °C
